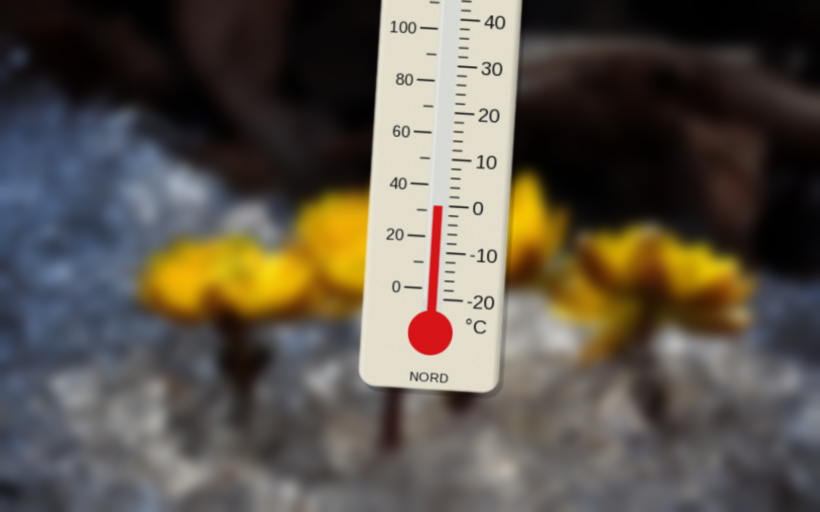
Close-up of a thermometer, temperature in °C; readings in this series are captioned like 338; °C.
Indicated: 0; °C
